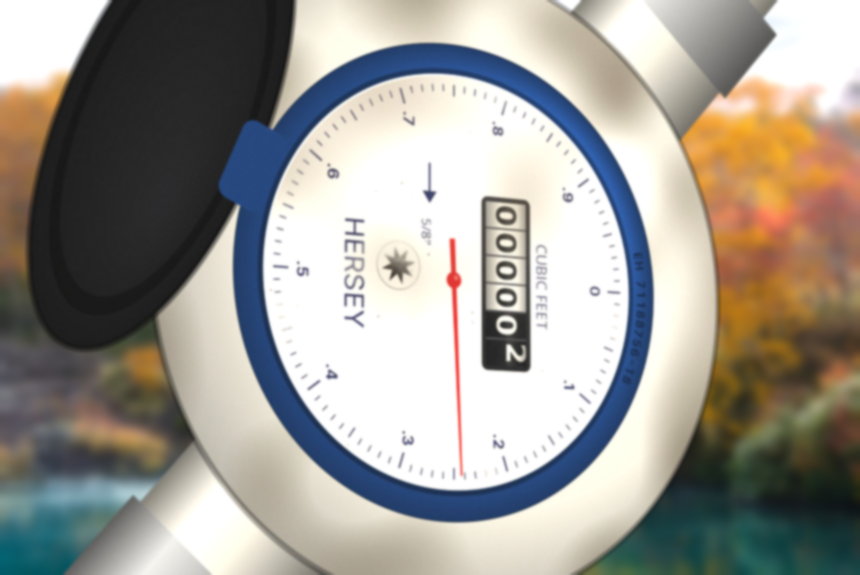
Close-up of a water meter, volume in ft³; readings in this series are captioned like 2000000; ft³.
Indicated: 2.24; ft³
